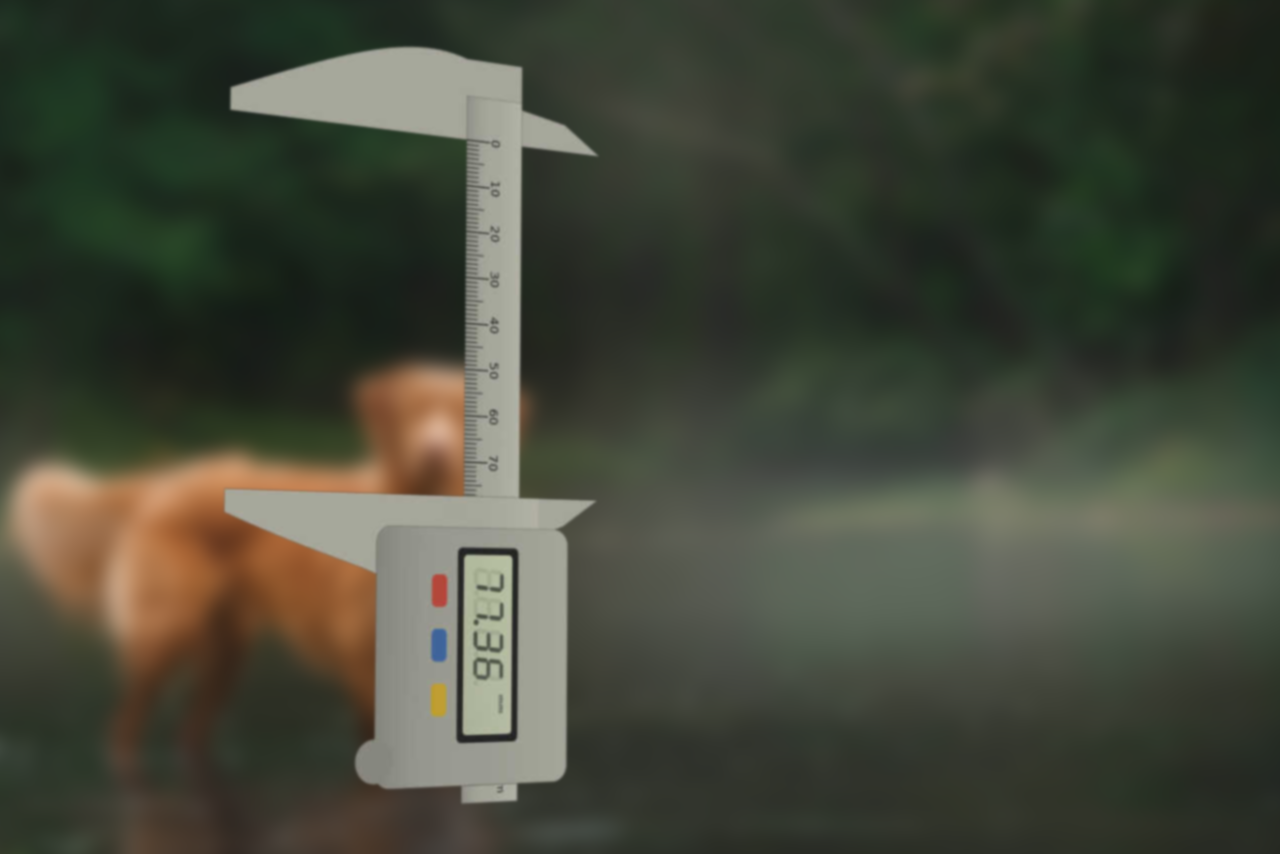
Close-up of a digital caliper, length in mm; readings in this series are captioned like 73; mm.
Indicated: 77.36; mm
